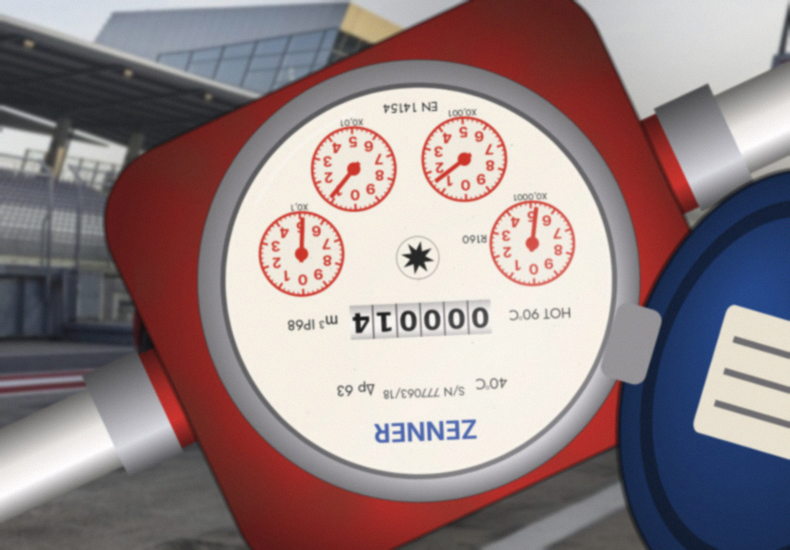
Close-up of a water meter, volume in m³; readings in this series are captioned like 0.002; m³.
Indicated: 14.5115; m³
